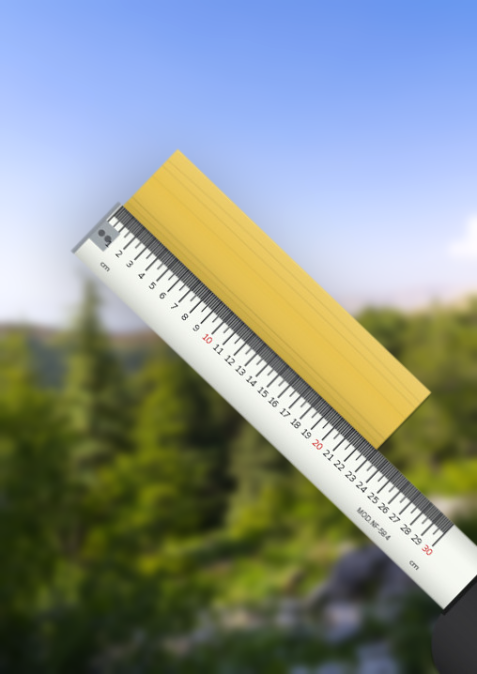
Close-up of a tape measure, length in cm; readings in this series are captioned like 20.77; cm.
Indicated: 23; cm
